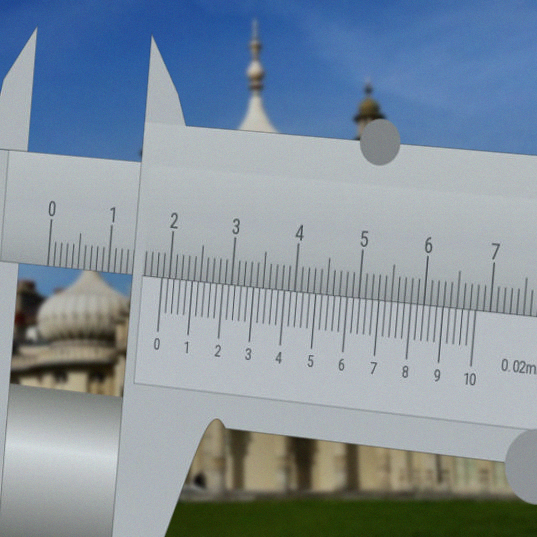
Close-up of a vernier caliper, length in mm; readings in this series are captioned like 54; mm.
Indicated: 18.8; mm
